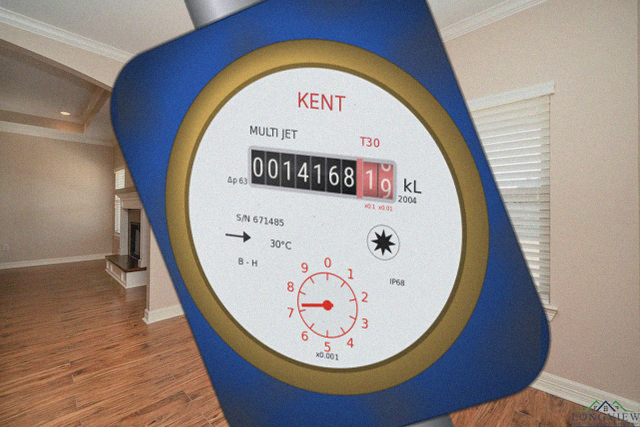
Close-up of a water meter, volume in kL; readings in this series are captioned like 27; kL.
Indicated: 14168.187; kL
